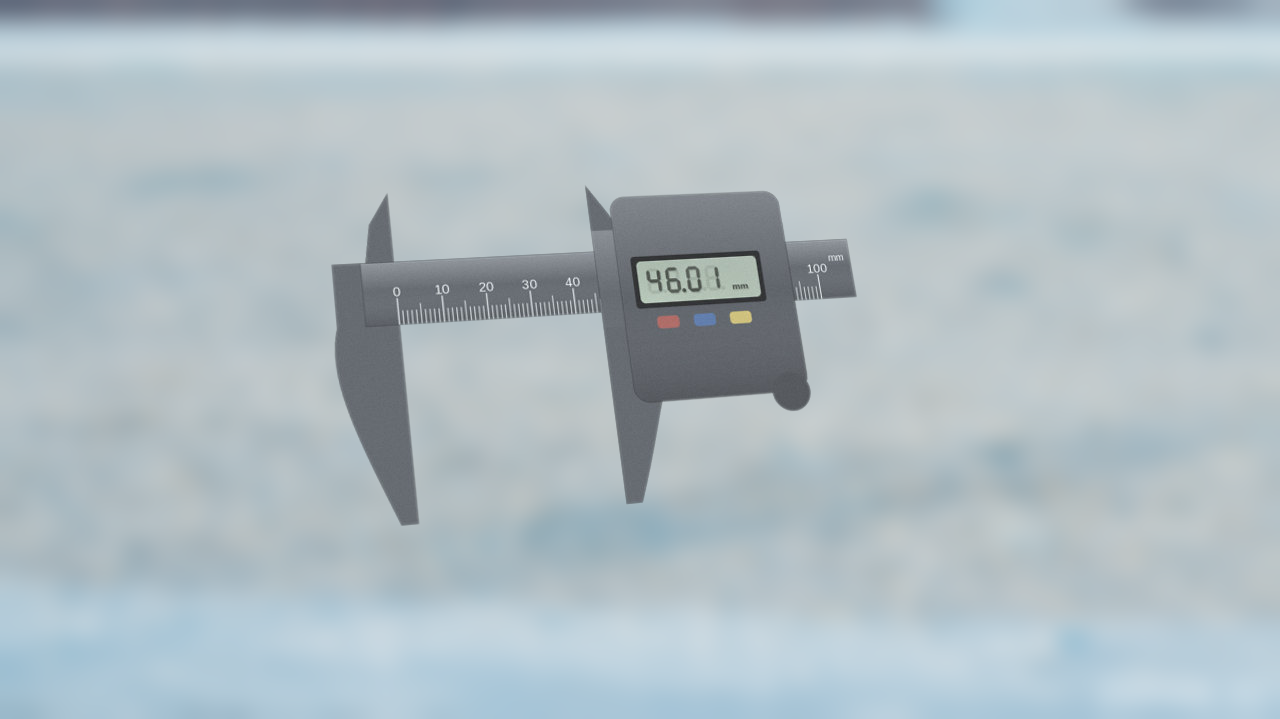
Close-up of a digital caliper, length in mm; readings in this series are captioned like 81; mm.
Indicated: 46.01; mm
